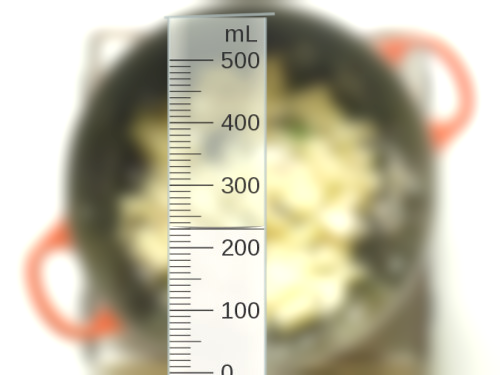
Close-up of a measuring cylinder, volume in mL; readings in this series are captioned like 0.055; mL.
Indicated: 230; mL
